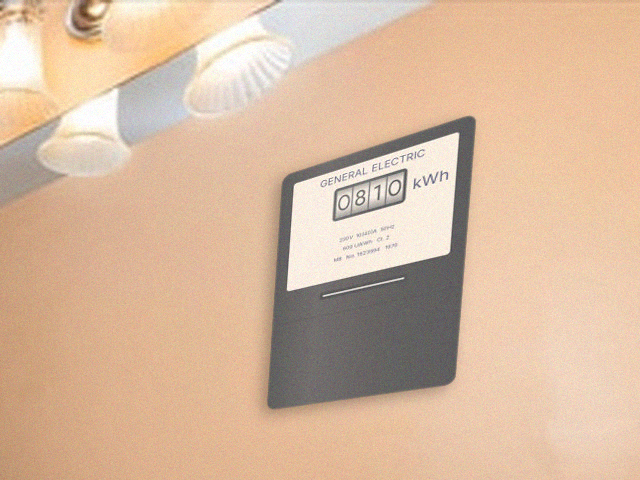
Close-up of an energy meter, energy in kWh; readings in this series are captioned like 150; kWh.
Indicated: 810; kWh
